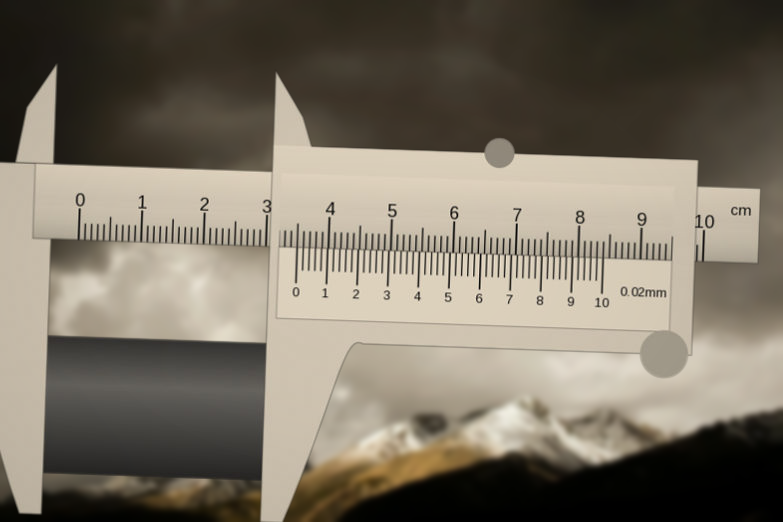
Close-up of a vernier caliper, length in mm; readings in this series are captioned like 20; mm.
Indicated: 35.0; mm
